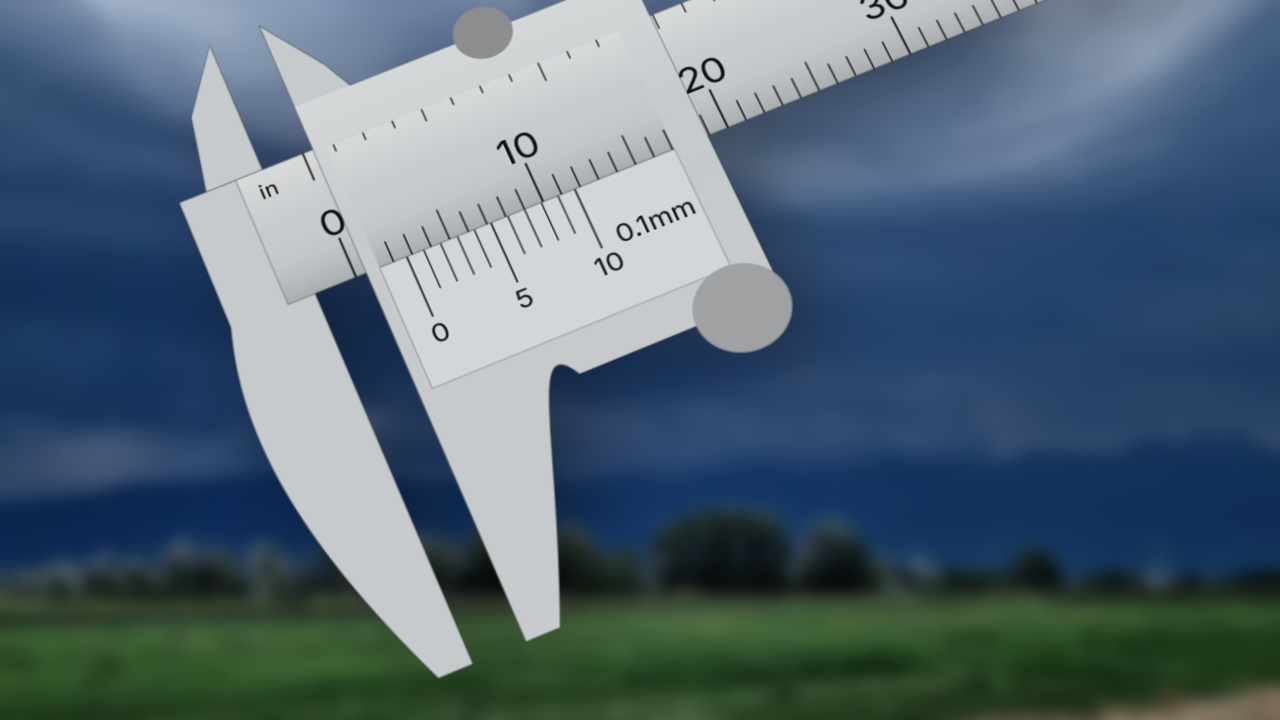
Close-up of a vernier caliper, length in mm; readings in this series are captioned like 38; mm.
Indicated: 2.7; mm
